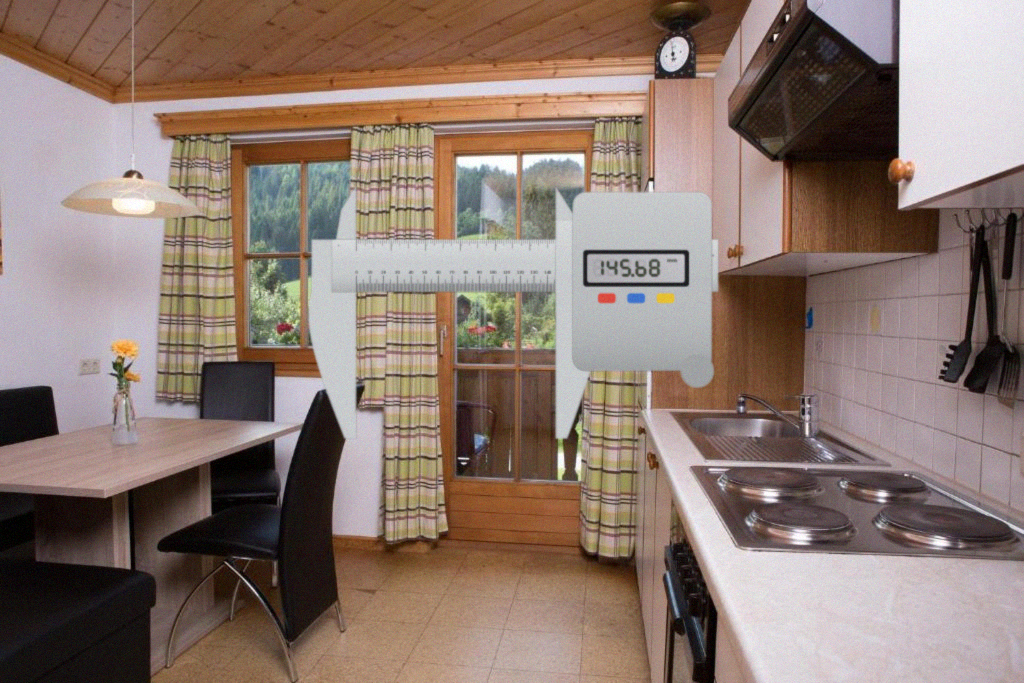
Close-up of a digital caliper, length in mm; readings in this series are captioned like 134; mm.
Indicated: 145.68; mm
